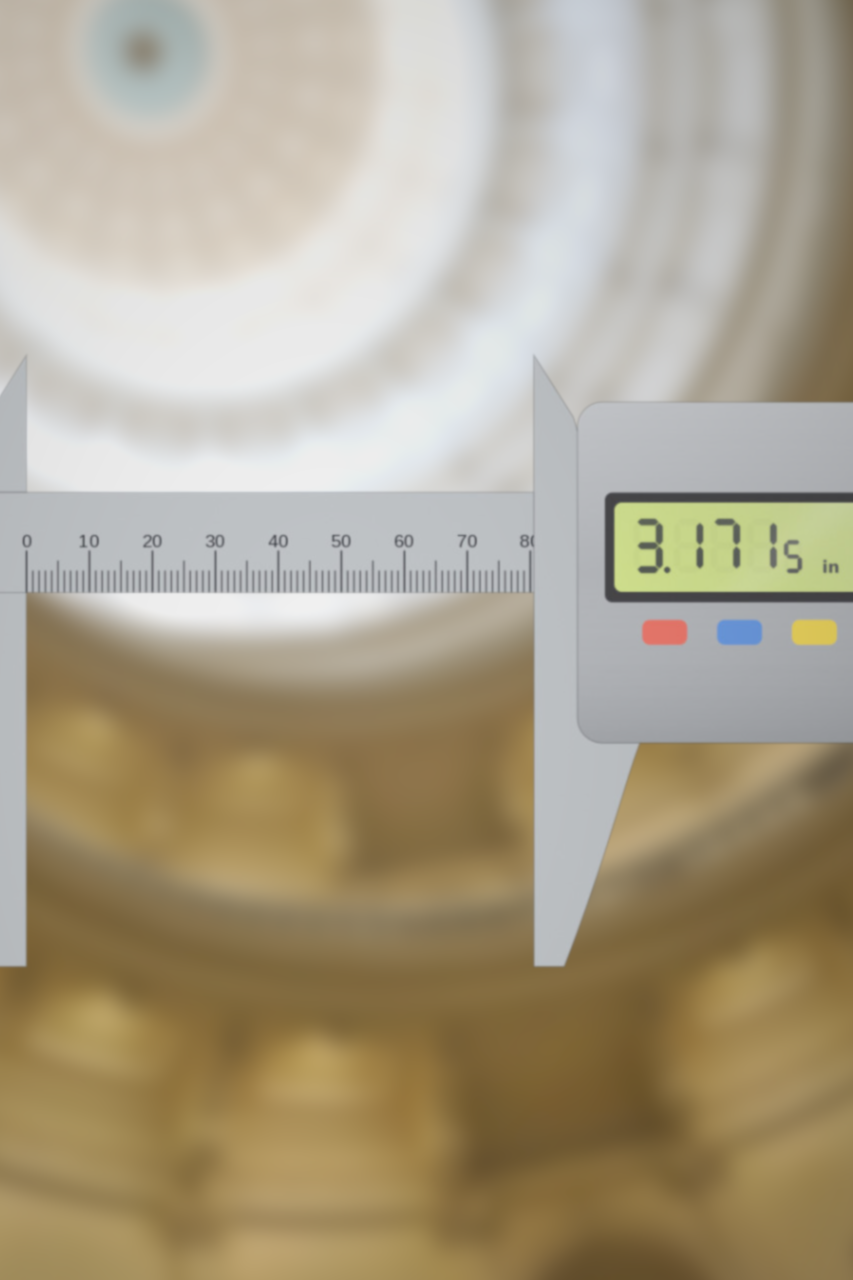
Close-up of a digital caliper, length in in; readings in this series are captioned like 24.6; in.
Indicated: 3.1715; in
